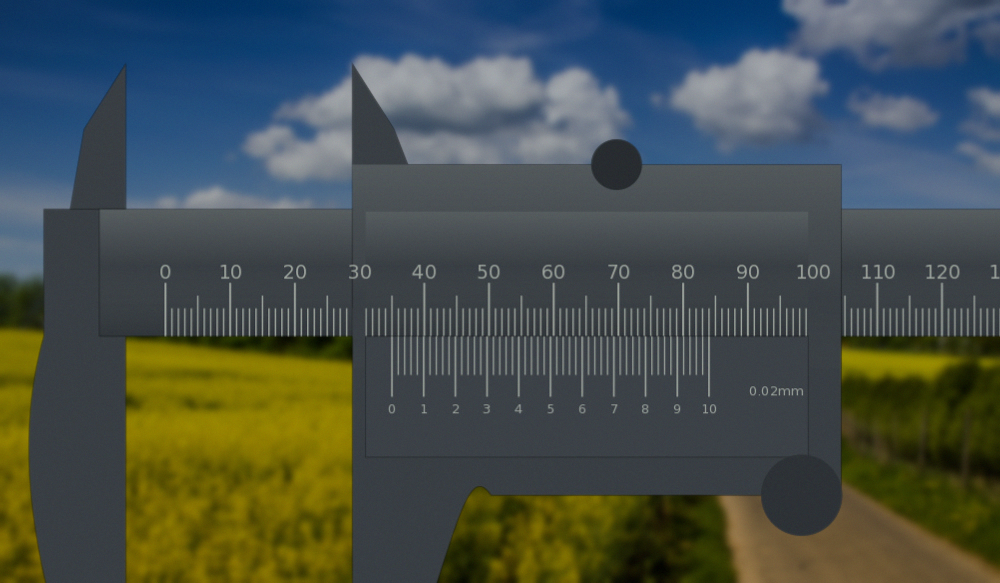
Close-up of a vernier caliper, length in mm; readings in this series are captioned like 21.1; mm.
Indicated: 35.0; mm
